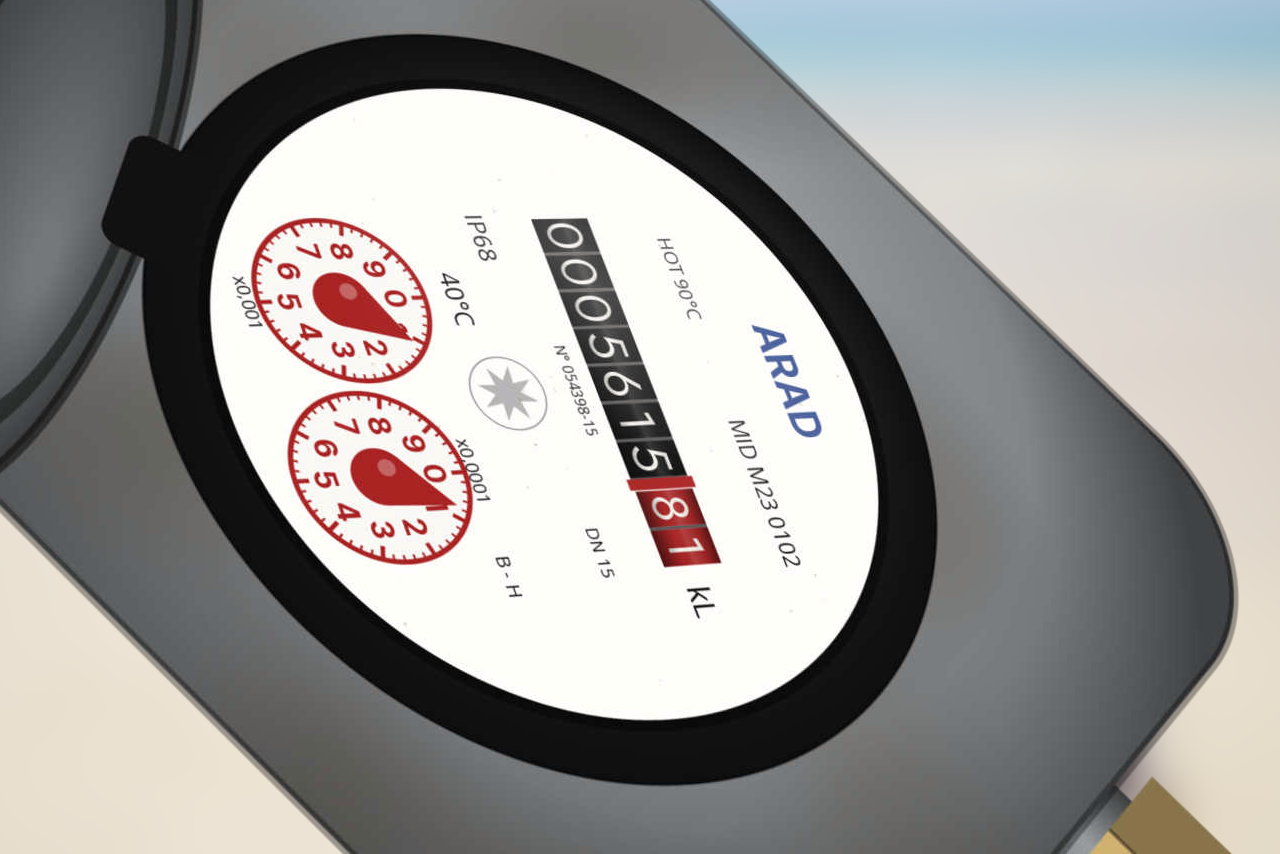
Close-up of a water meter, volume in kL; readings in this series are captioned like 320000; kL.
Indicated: 5615.8110; kL
